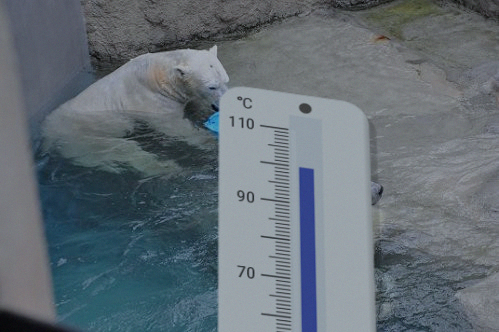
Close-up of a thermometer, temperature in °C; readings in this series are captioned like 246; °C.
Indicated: 100; °C
